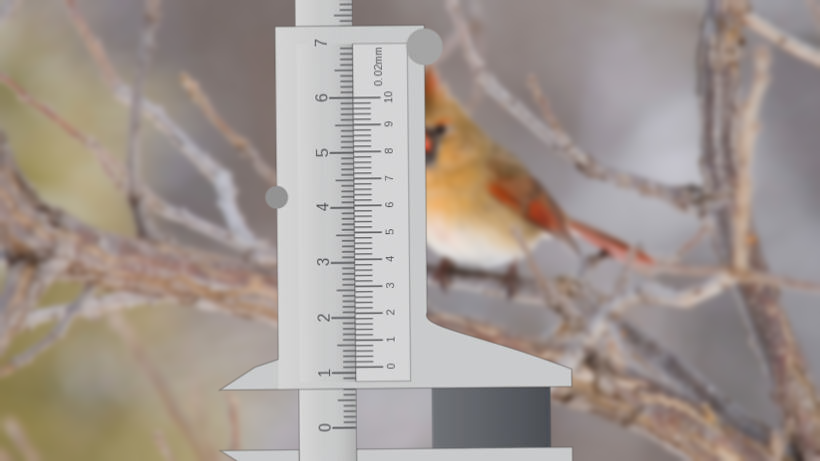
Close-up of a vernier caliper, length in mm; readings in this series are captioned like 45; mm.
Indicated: 11.0; mm
